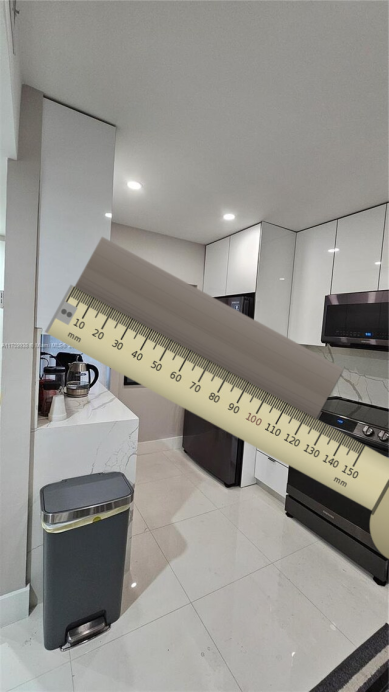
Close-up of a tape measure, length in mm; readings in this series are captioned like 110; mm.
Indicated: 125; mm
